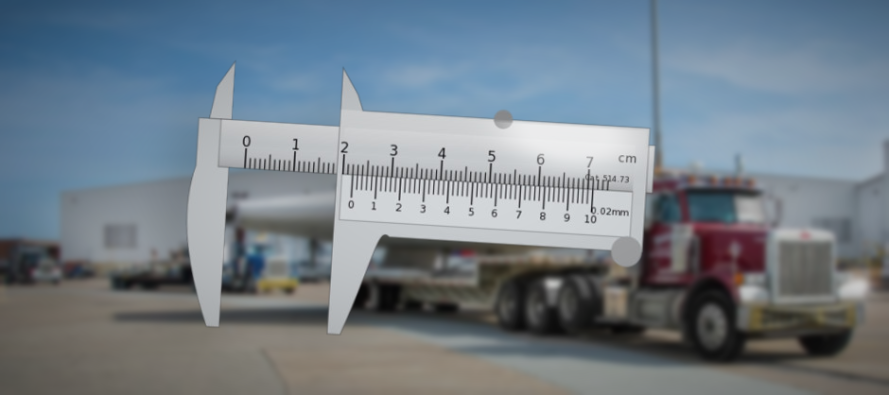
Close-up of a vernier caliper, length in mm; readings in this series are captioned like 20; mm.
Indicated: 22.0; mm
